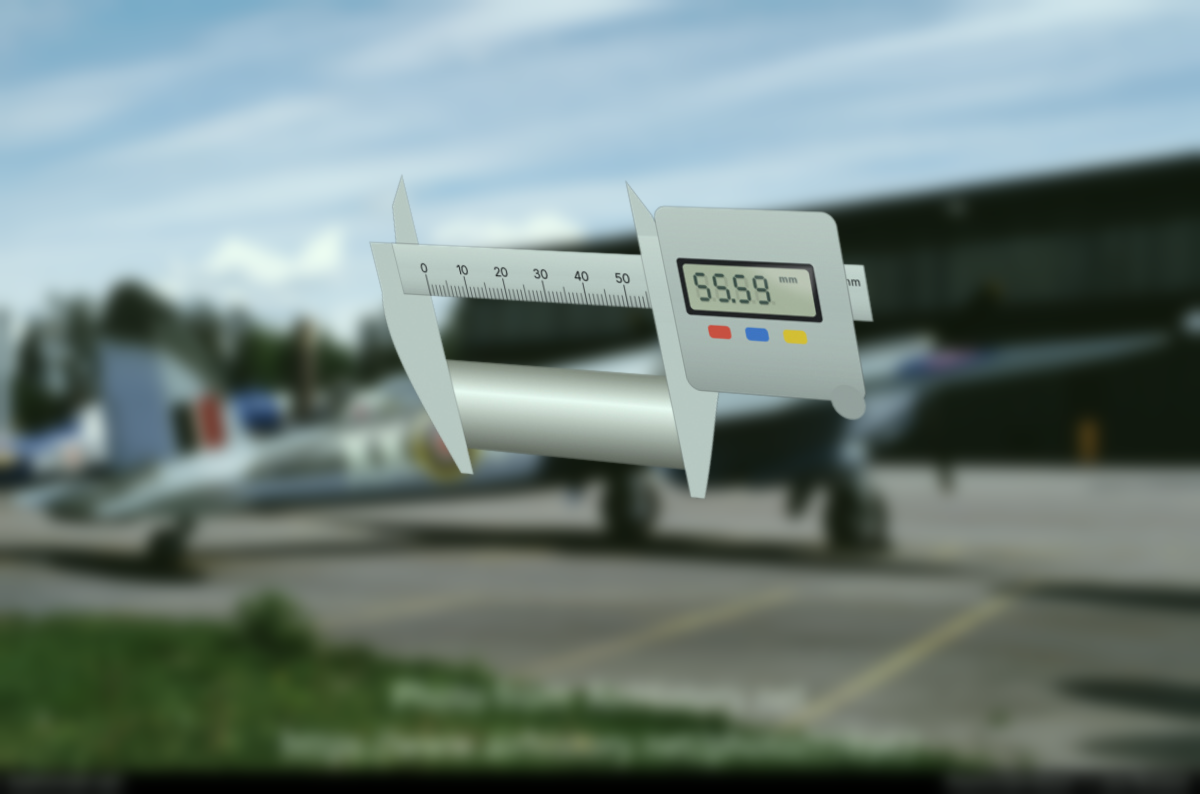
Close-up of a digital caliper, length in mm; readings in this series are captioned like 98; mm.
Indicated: 55.59; mm
